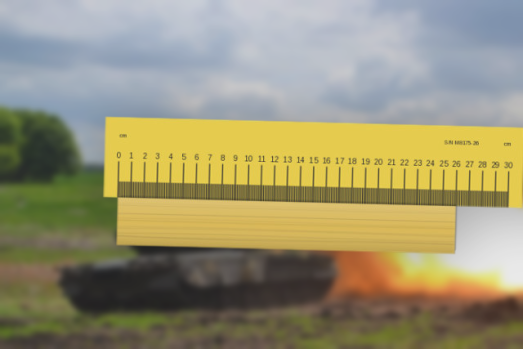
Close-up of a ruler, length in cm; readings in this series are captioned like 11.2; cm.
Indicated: 26; cm
